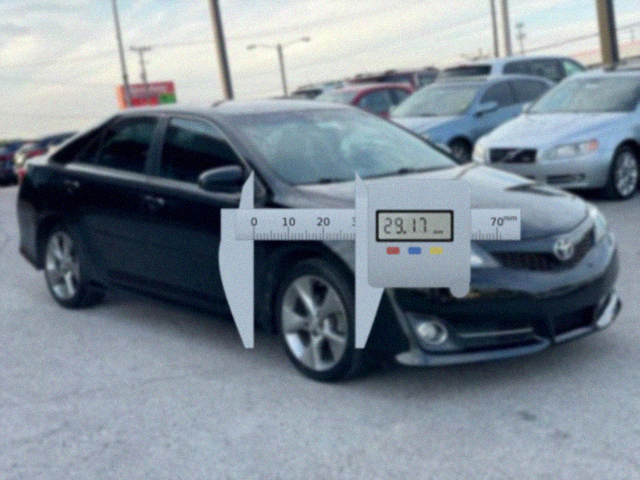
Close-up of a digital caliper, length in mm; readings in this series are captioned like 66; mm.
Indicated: 29.17; mm
